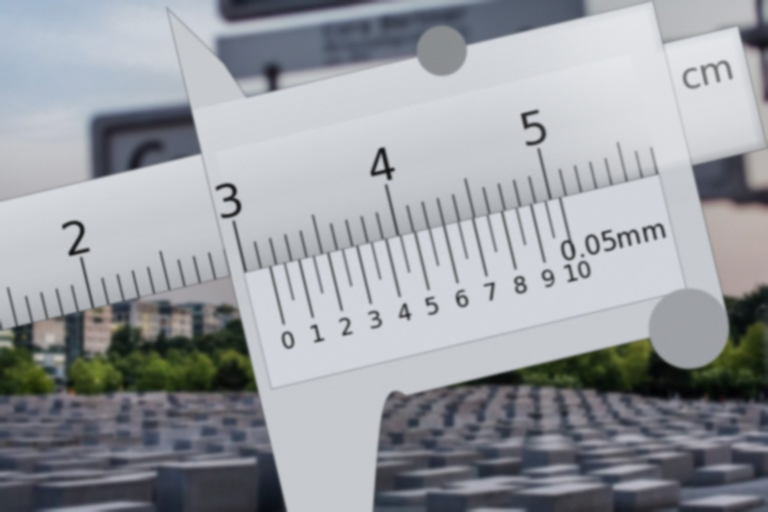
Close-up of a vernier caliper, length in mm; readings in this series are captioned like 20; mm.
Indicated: 31.6; mm
